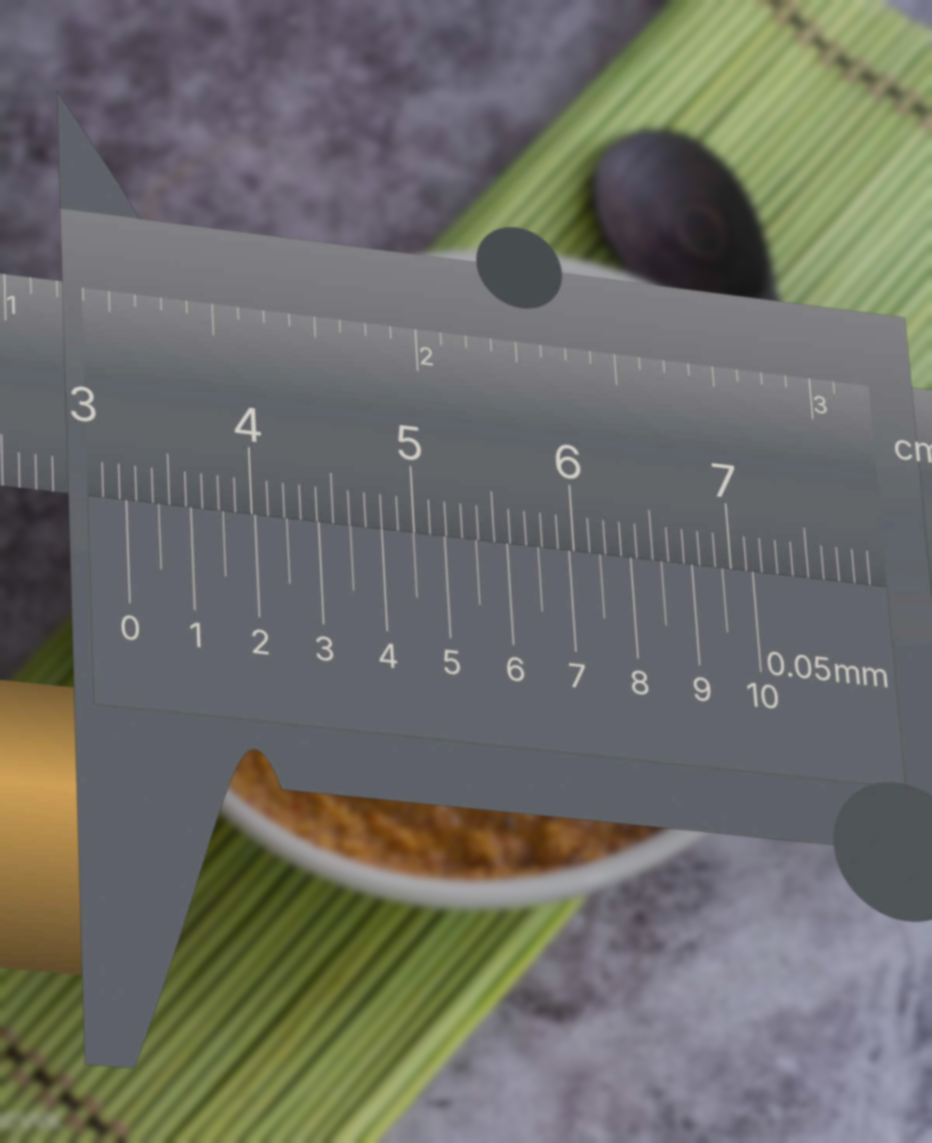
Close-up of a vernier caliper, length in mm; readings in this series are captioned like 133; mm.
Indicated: 32.4; mm
